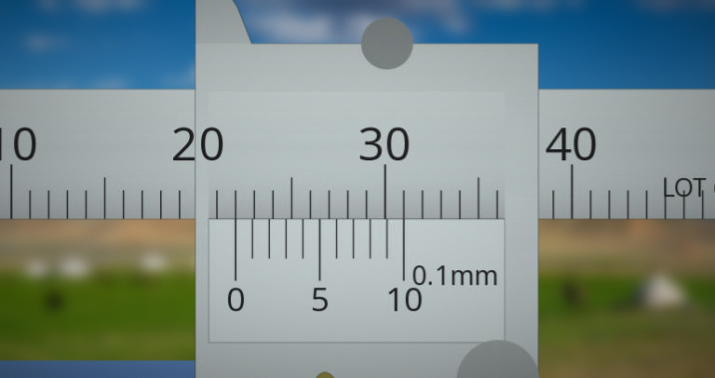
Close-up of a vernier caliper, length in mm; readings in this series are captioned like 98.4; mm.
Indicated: 22.0; mm
